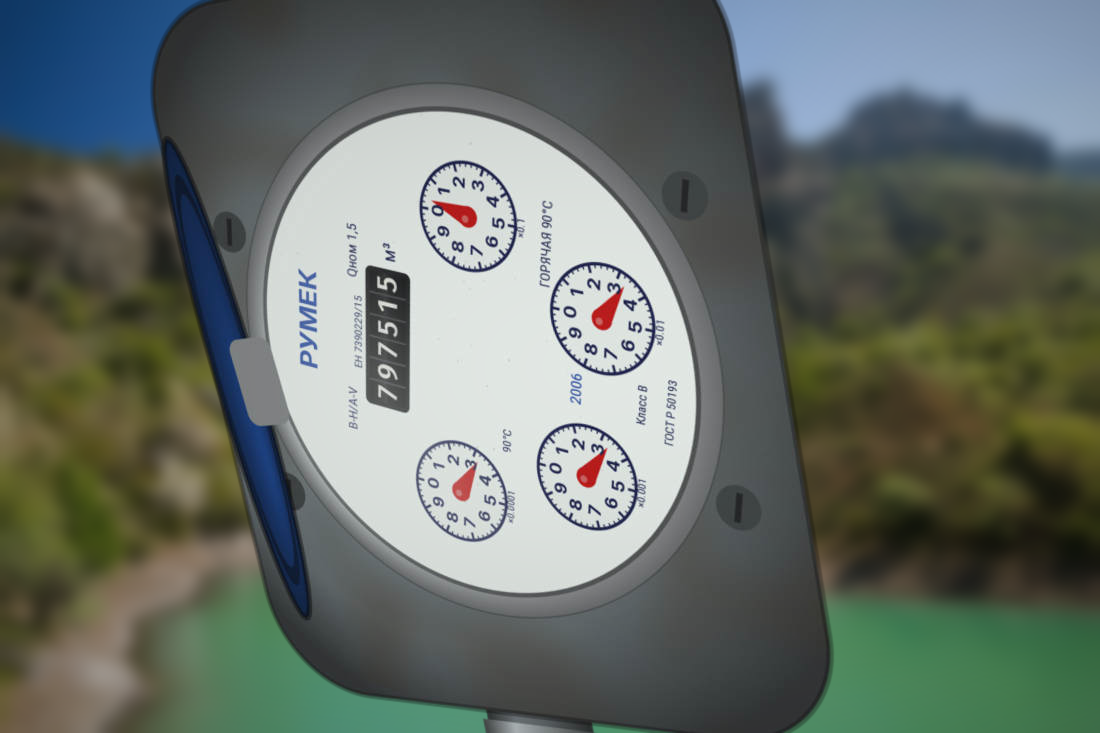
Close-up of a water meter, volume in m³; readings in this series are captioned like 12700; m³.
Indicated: 797515.0333; m³
